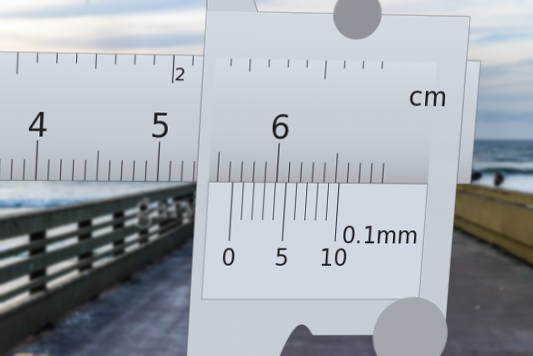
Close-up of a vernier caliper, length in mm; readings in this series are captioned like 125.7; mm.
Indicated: 56.3; mm
